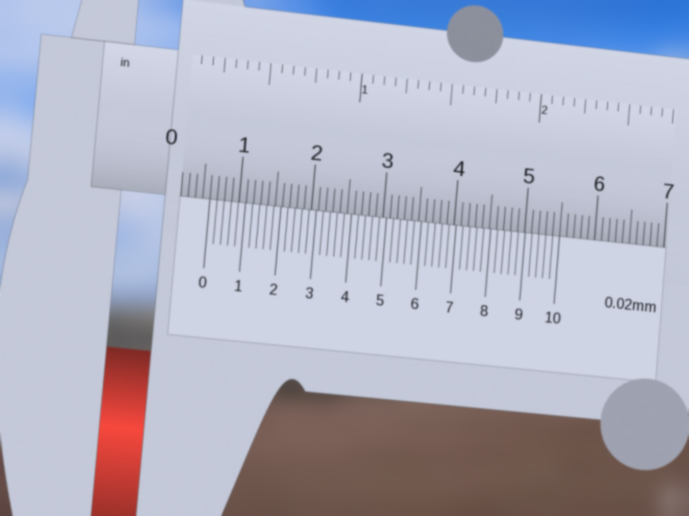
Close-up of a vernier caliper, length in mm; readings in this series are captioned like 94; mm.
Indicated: 6.0; mm
